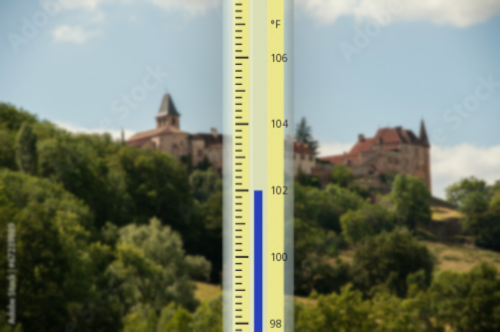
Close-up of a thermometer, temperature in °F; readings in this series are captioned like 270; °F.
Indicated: 102; °F
